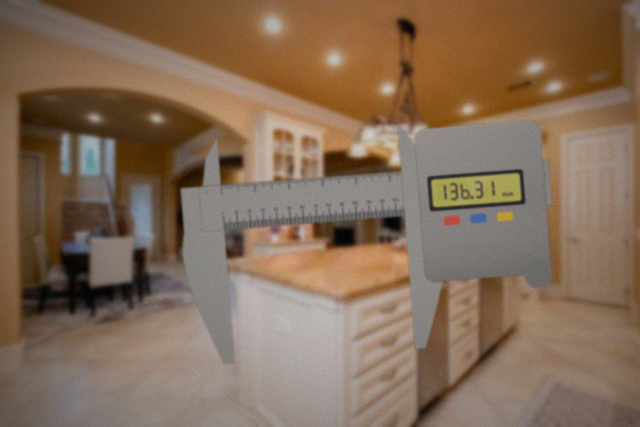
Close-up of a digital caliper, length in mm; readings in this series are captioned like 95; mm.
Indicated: 136.31; mm
